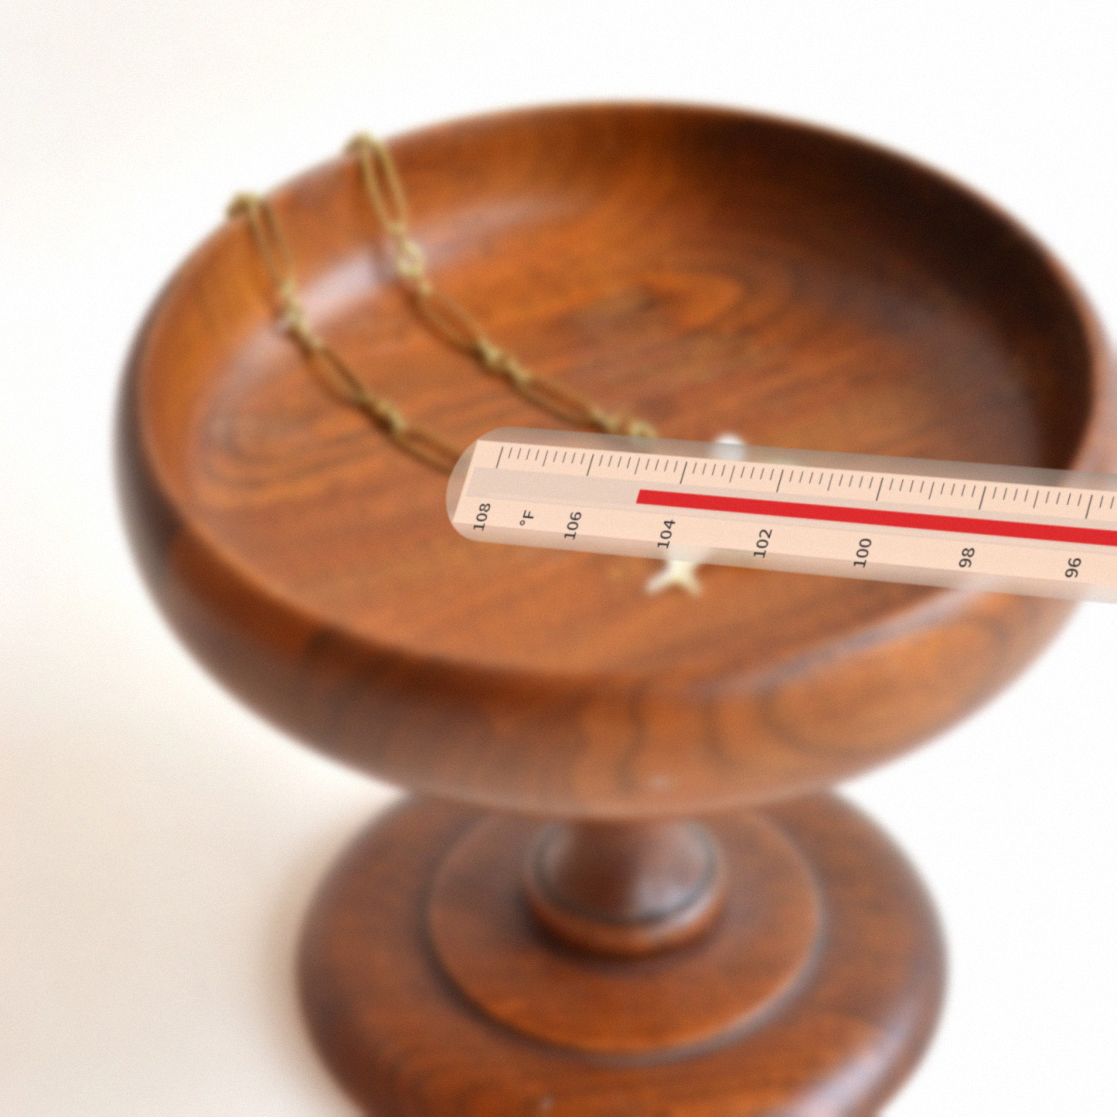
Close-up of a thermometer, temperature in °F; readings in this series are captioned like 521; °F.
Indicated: 104.8; °F
